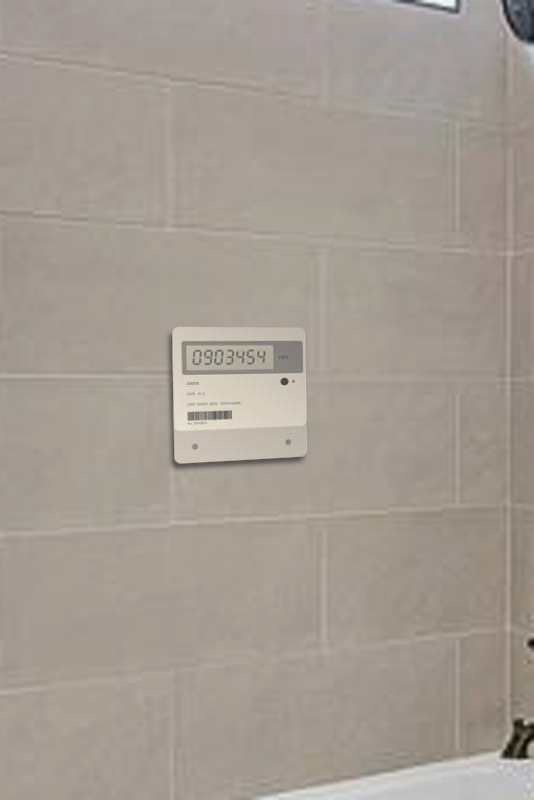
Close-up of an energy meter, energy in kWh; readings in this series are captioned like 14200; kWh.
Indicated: 903454; kWh
